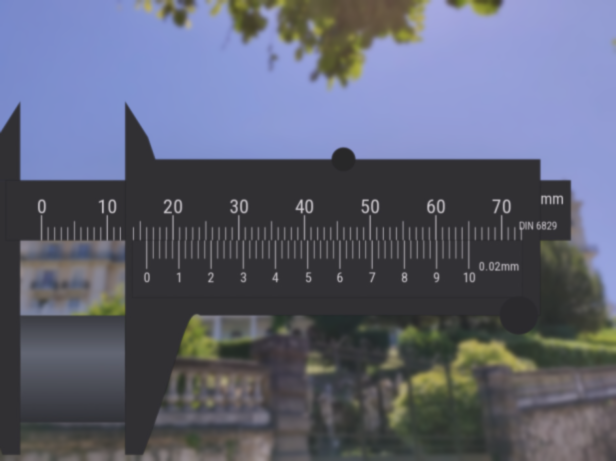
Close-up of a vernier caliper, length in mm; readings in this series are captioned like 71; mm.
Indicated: 16.0; mm
